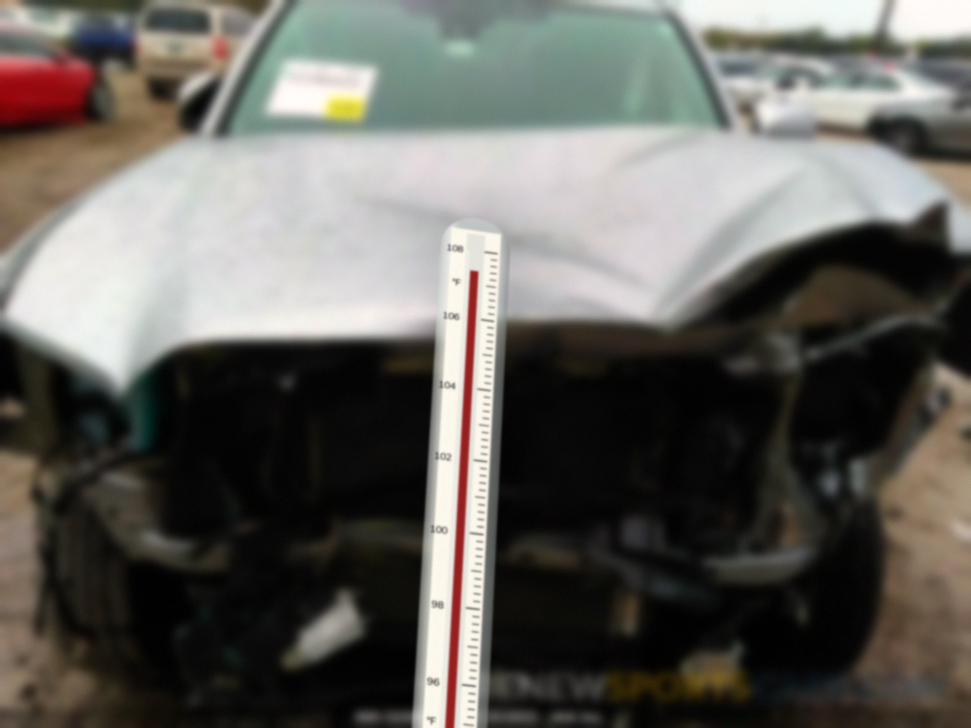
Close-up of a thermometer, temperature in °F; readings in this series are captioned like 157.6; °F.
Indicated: 107.4; °F
